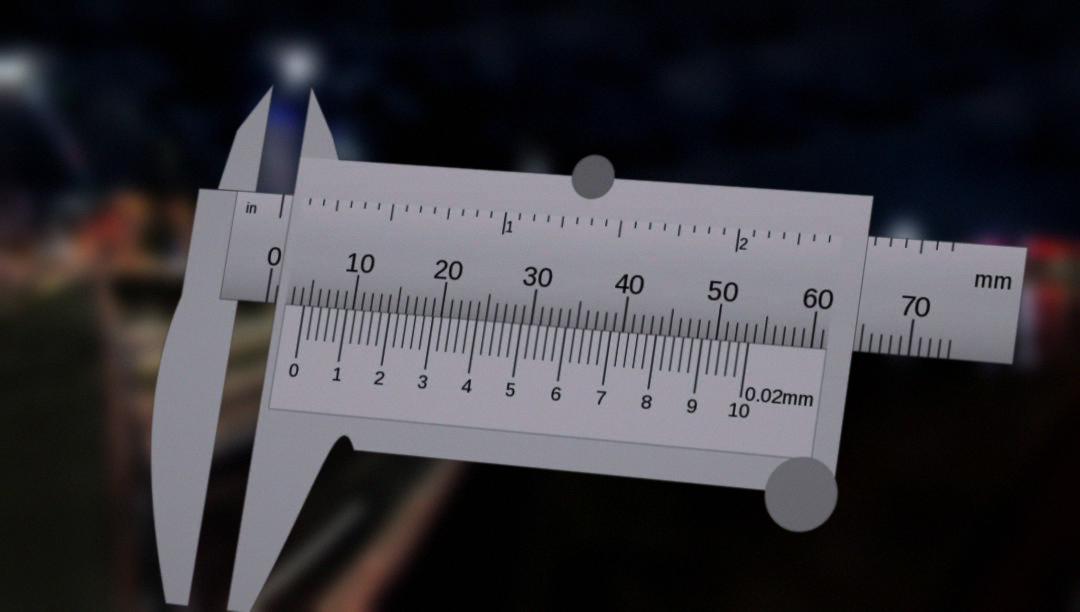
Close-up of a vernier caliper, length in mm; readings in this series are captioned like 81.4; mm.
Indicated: 4.4; mm
